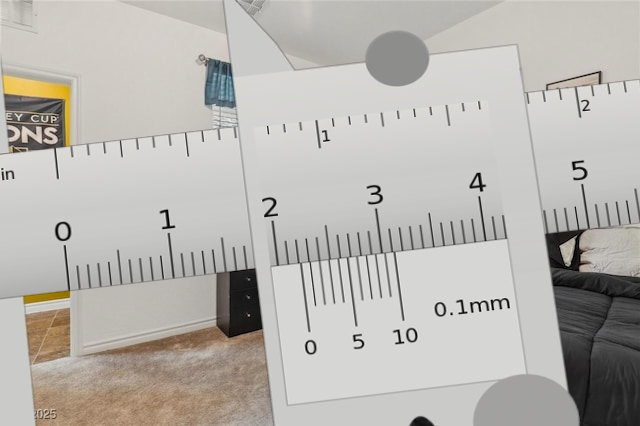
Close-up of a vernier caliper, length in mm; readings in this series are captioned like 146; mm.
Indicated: 22.2; mm
